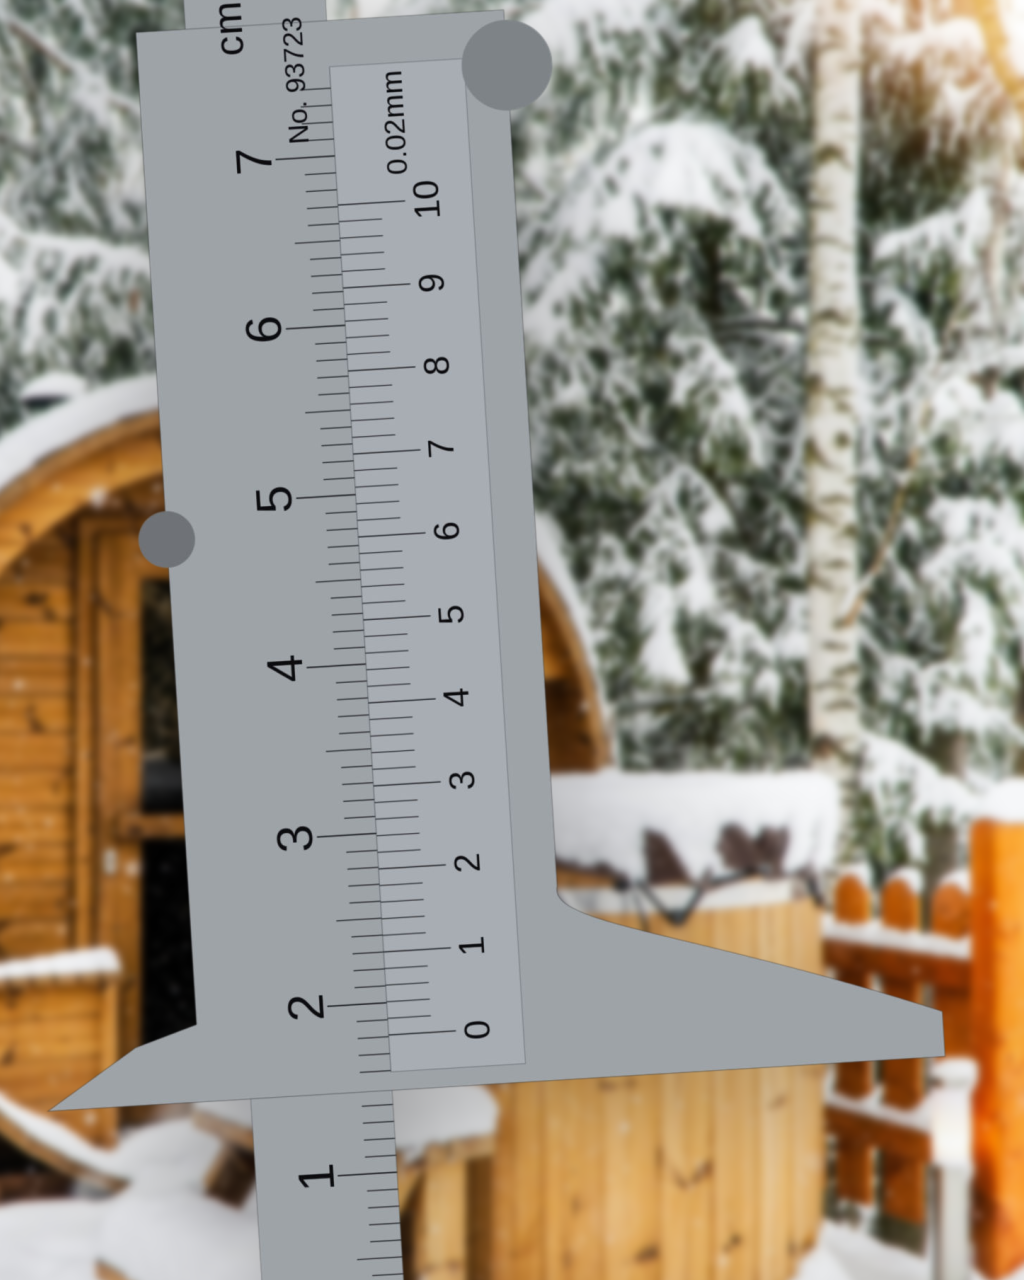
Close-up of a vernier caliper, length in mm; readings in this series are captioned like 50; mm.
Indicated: 18.1; mm
